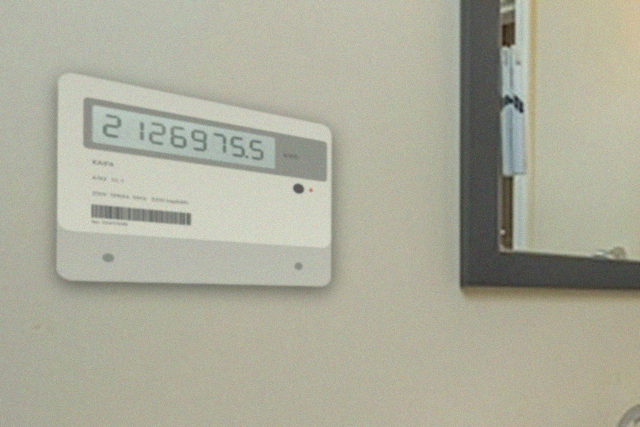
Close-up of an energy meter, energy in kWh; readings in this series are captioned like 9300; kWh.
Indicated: 2126975.5; kWh
